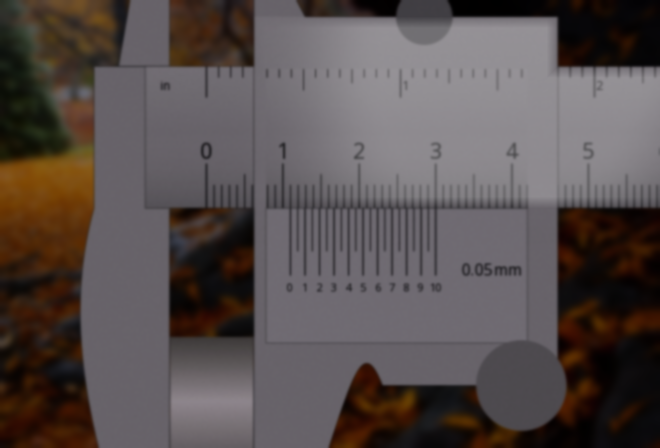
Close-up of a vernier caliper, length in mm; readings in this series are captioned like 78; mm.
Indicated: 11.0; mm
